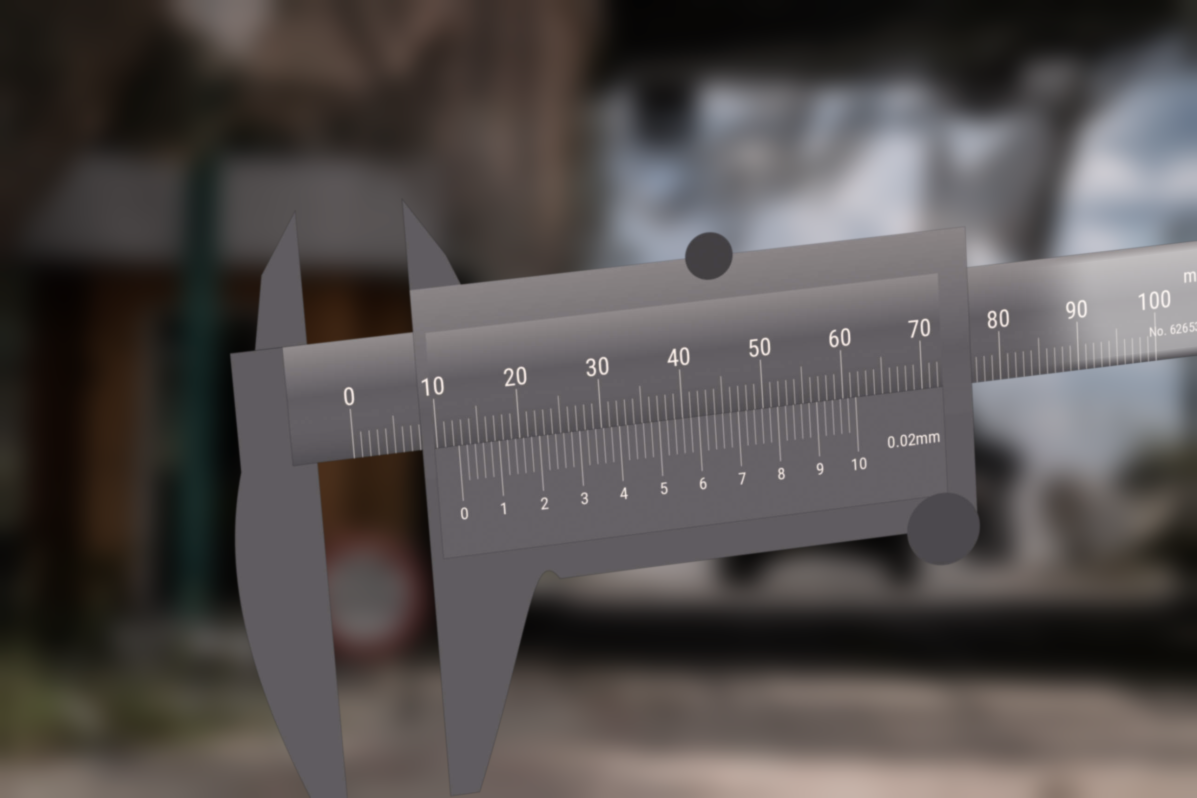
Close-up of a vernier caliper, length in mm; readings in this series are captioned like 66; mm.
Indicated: 12.6; mm
